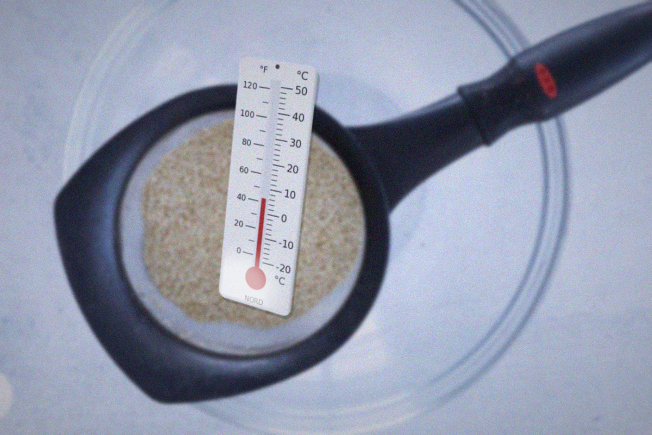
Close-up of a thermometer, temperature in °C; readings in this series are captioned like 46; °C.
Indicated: 6; °C
